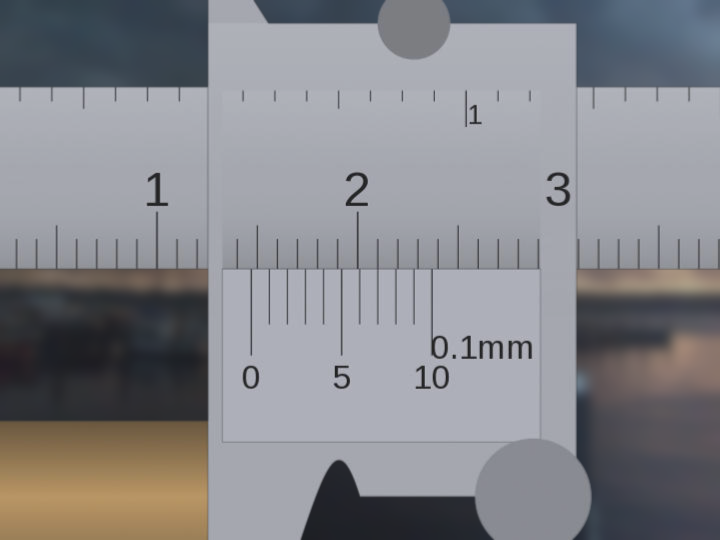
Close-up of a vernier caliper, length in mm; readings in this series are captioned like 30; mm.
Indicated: 14.7; mm
